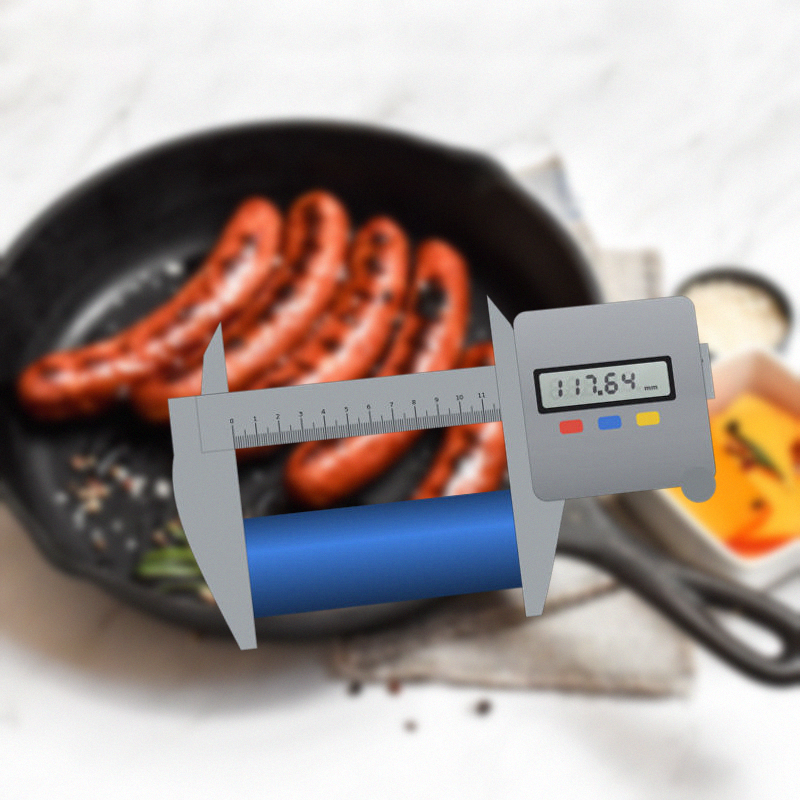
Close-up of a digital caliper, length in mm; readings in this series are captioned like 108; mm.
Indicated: 117.64; mm
